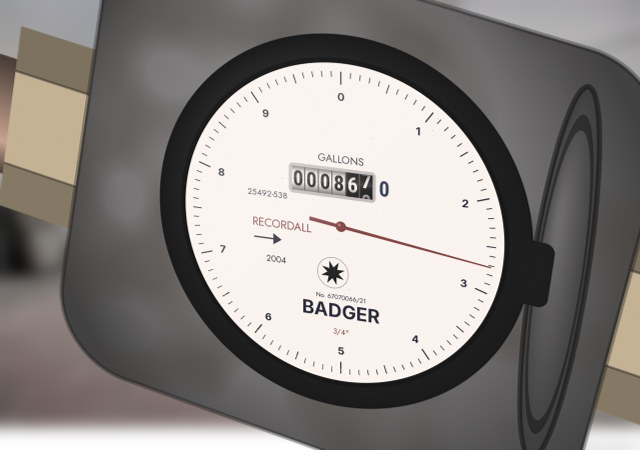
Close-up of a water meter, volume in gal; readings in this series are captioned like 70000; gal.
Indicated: 8672.7; gal
